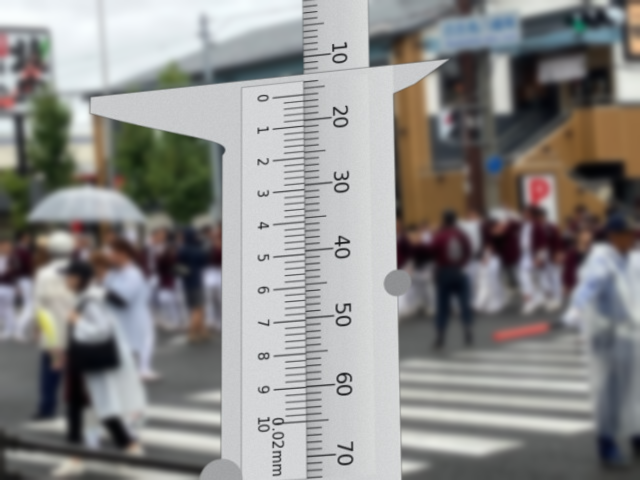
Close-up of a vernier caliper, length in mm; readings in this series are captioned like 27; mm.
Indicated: 16.0; mm
